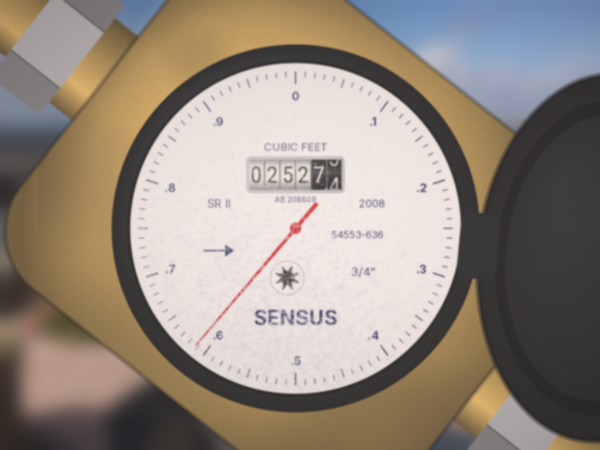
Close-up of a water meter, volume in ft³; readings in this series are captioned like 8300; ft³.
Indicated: 25273.61; ft³
